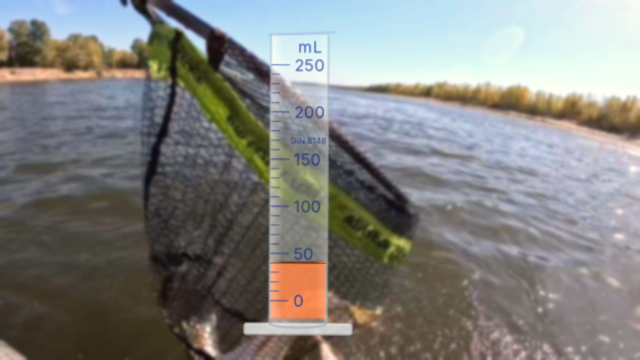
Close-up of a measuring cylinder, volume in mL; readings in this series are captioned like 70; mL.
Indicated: 40; mL
